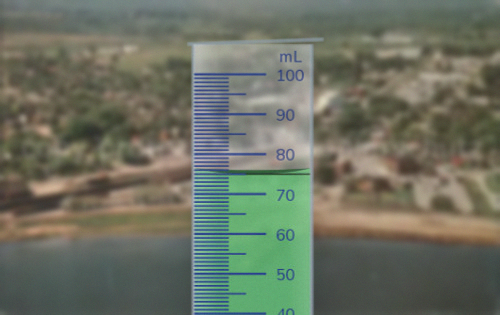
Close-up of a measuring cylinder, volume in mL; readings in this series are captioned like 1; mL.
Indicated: 75; mL
